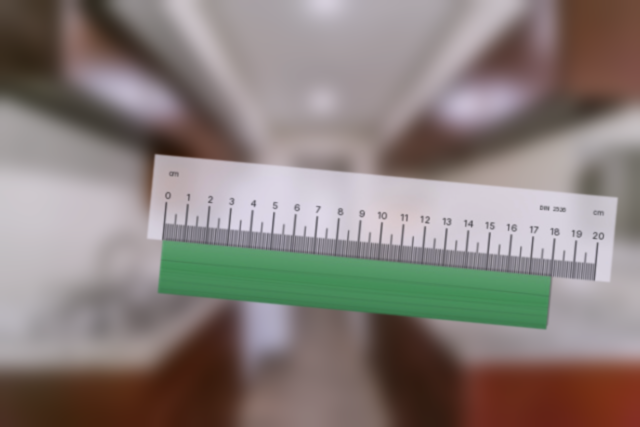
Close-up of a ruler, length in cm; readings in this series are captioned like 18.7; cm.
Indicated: 18; cm
